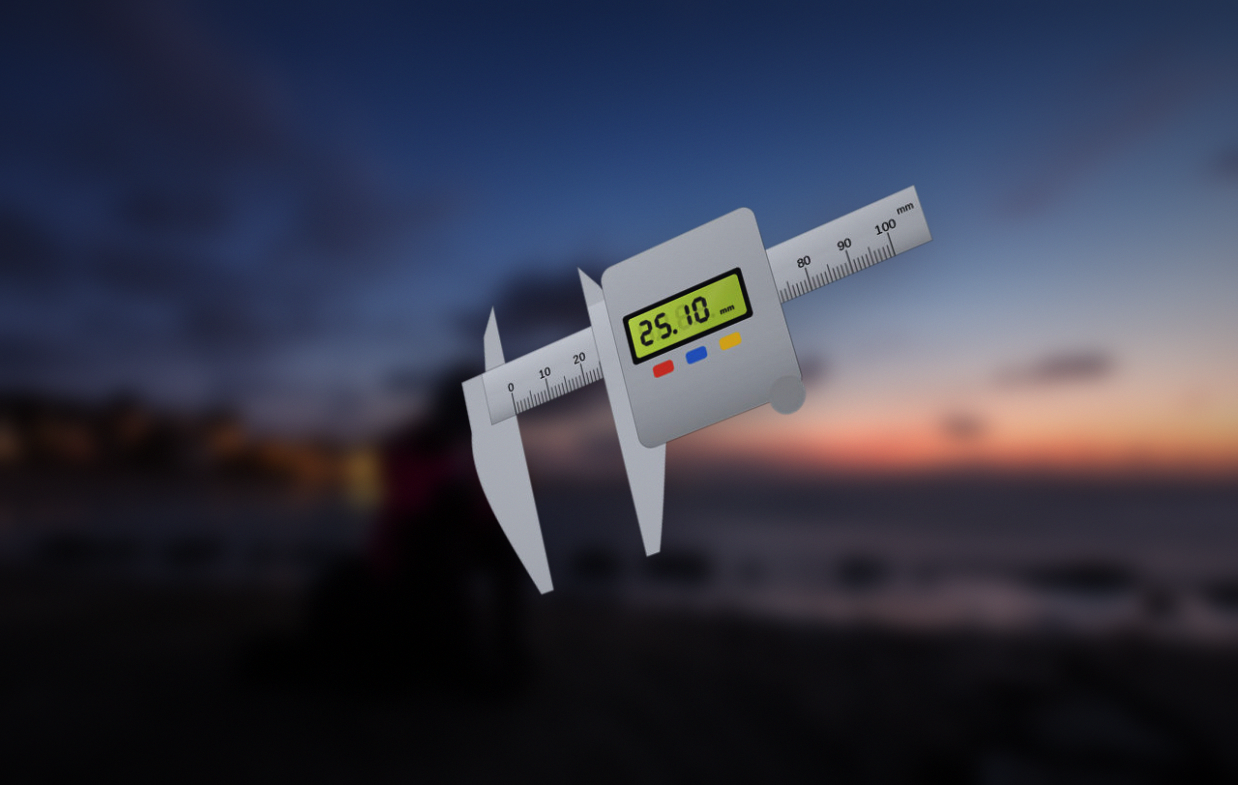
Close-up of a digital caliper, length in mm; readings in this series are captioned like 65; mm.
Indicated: 25.10; mm
